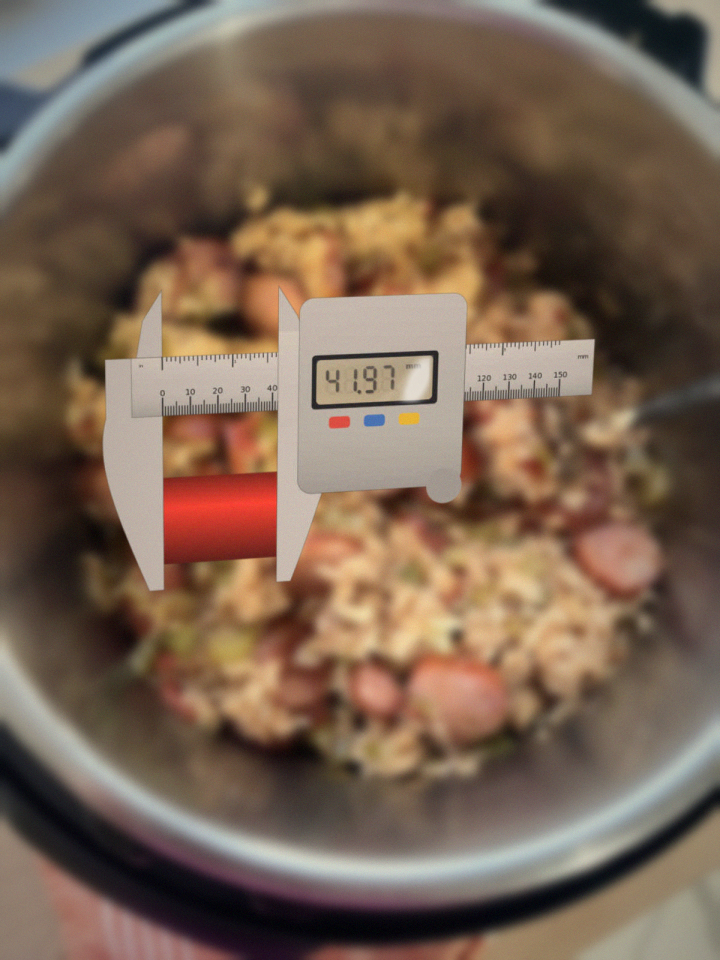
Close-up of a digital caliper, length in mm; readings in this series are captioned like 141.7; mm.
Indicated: 41.97; mm
